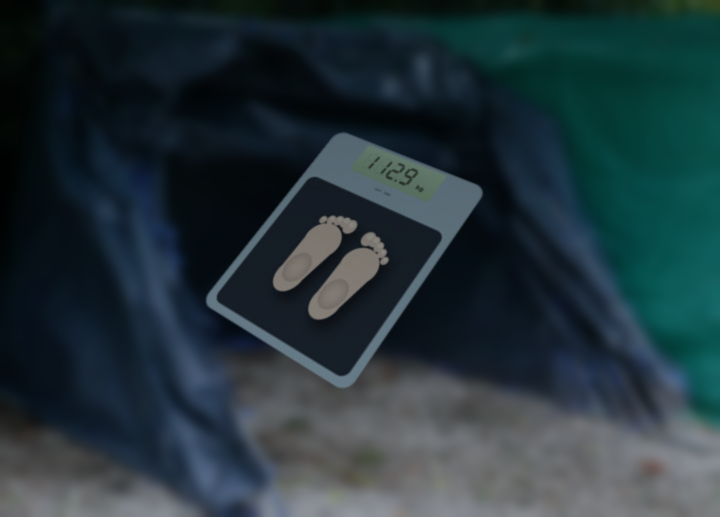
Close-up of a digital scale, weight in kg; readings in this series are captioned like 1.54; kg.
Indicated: 112.9; kg
